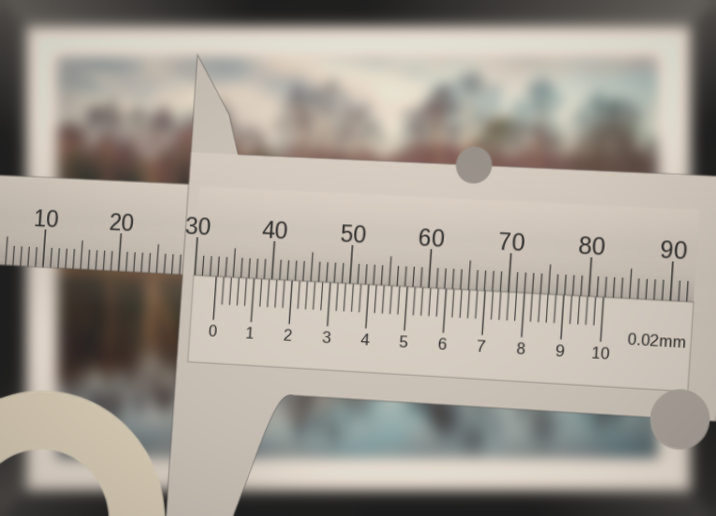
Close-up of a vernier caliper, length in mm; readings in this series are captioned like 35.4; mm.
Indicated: 32.8; mm
